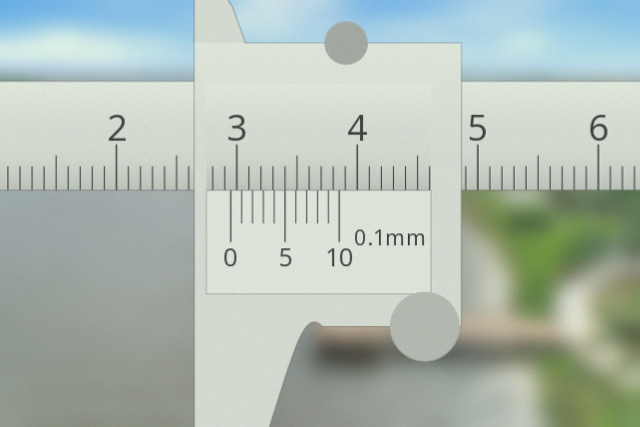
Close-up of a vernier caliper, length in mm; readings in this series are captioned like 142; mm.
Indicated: 29.5; mm
